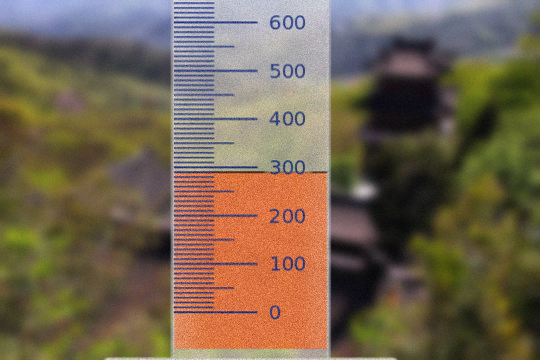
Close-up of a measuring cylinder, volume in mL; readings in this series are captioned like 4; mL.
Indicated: 290; mL
